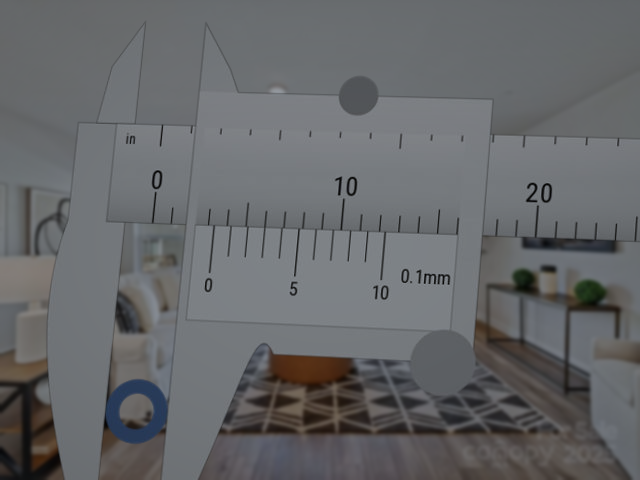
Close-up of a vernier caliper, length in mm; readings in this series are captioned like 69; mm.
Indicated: 3.3; mm
